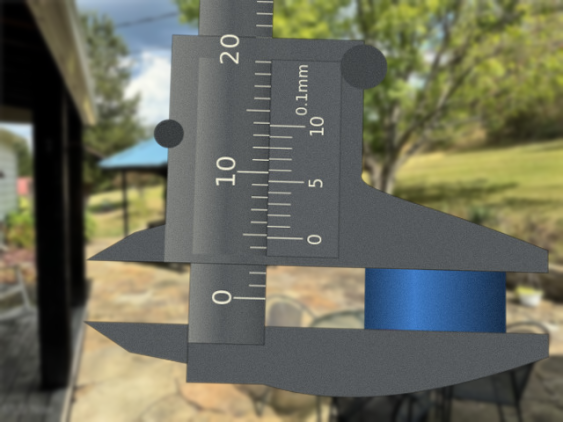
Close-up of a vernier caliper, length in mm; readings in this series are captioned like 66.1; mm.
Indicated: 4.8; mm
